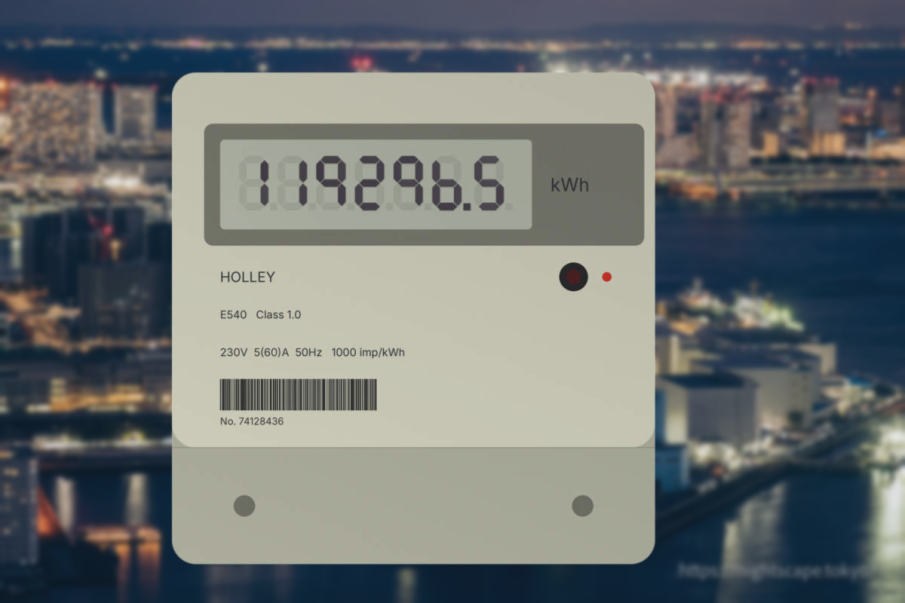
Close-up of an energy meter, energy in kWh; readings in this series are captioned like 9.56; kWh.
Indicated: 119296.5; kWh
